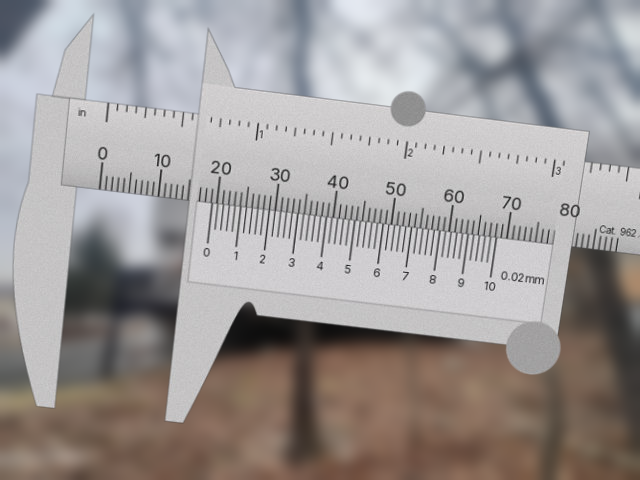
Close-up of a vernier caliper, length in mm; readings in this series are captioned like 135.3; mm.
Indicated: 19.2; mm
